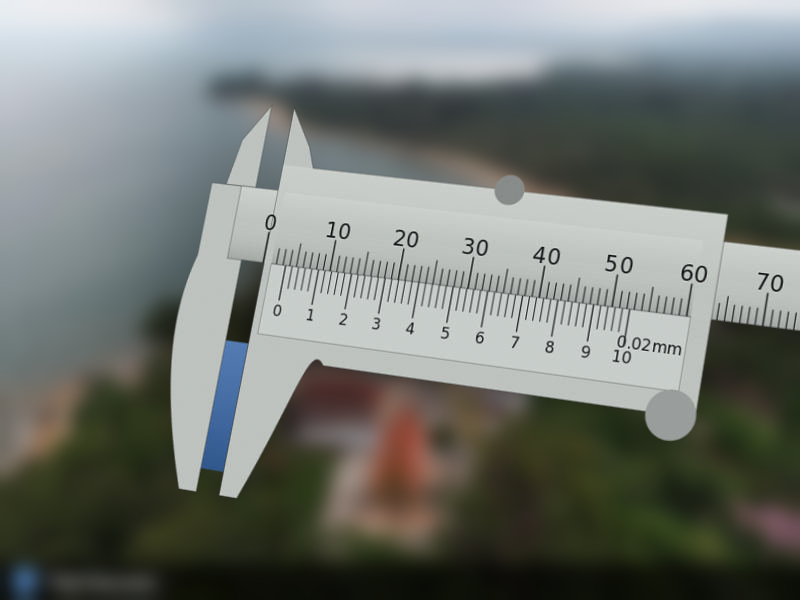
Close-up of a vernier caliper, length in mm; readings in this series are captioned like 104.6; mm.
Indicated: 3.4; mm
